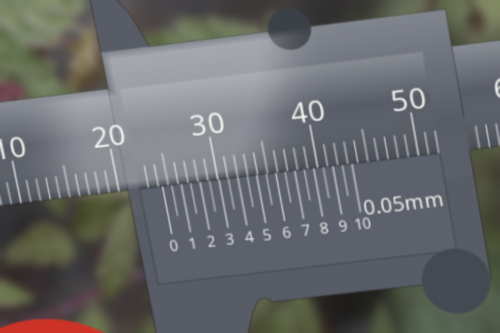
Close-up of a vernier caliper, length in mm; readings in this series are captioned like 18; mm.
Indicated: 24.4; mm
